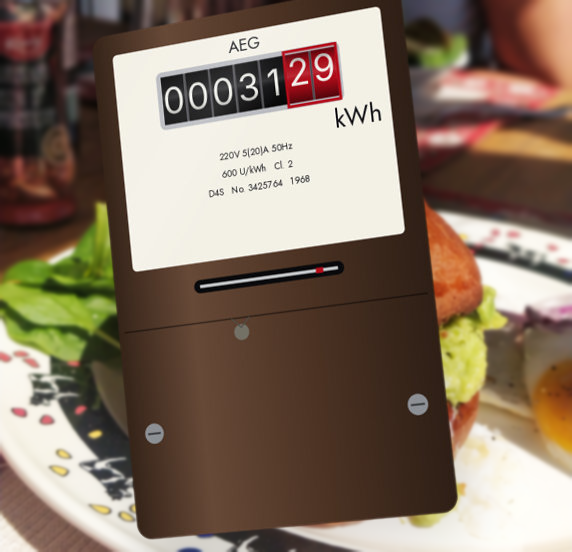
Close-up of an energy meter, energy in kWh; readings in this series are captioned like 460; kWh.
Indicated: 31.29; kWh
